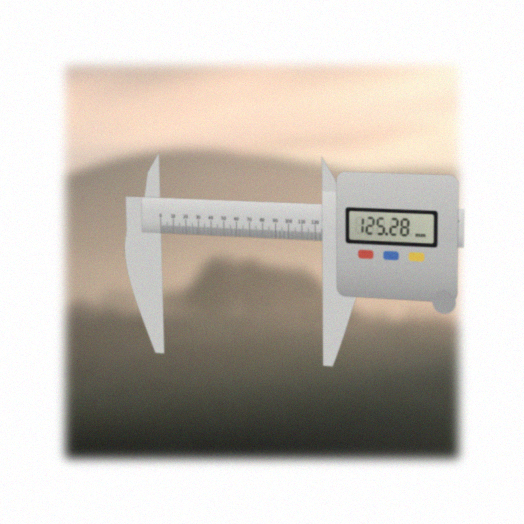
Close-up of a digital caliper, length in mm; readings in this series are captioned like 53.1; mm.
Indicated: 125.28; mm
